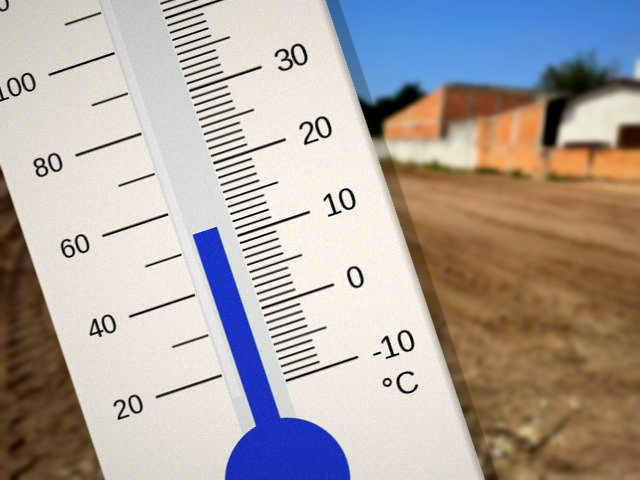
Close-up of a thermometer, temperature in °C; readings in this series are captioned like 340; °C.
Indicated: 12; °C
